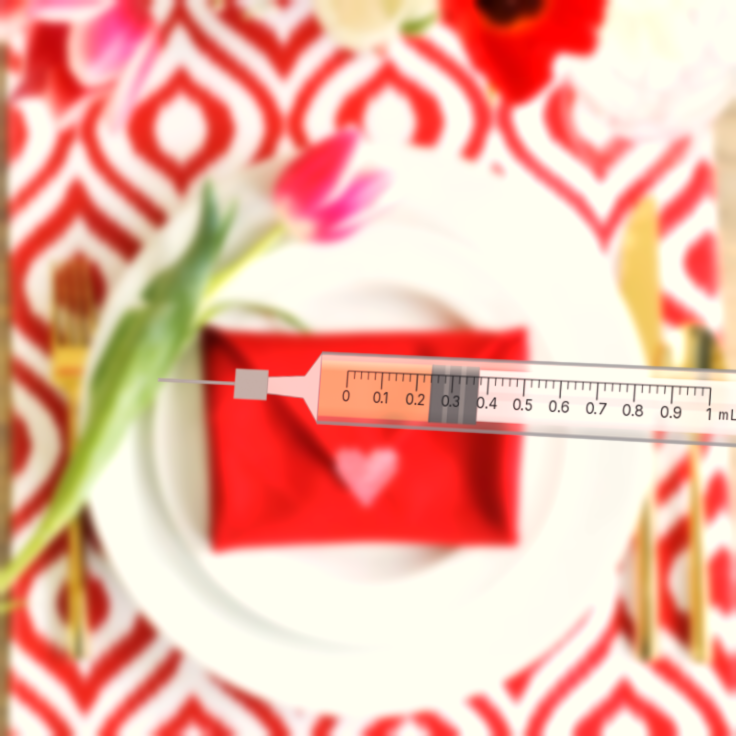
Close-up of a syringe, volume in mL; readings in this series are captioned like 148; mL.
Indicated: 0.24; mL
